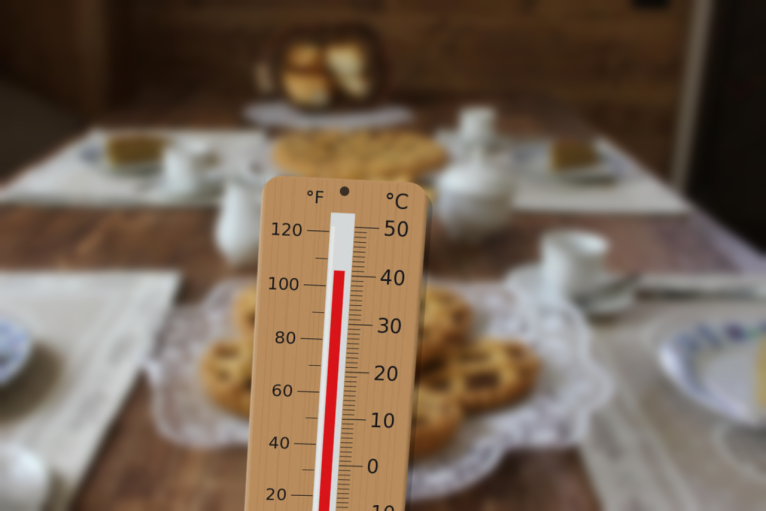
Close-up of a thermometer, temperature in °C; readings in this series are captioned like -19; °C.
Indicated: 41; °C
